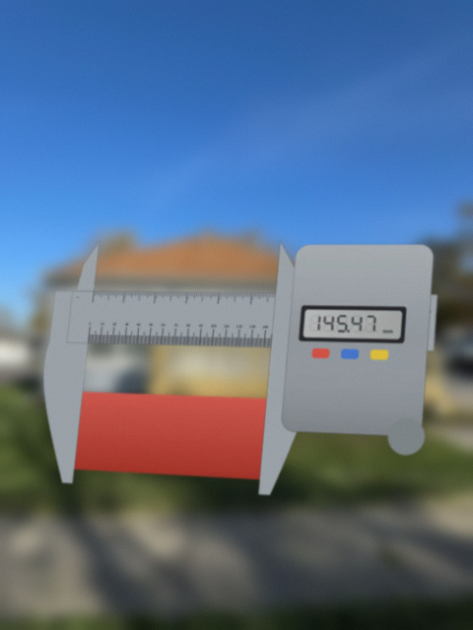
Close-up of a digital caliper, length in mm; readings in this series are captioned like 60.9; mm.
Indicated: 145.47; mm
